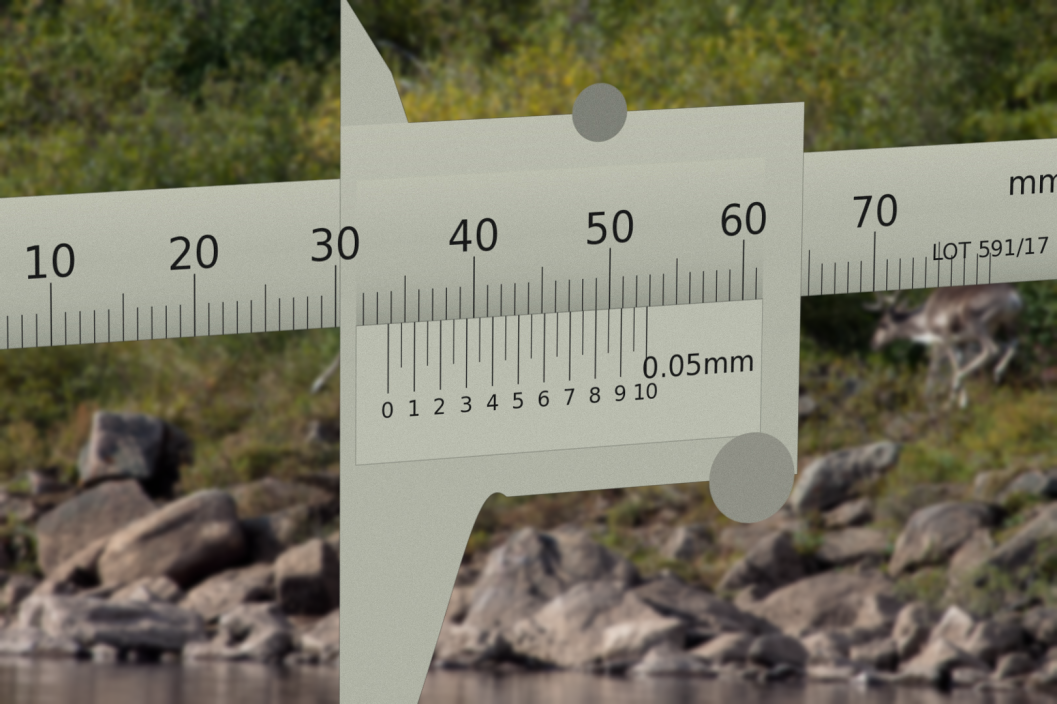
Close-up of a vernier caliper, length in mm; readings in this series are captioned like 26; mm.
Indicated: 33.8; mm
